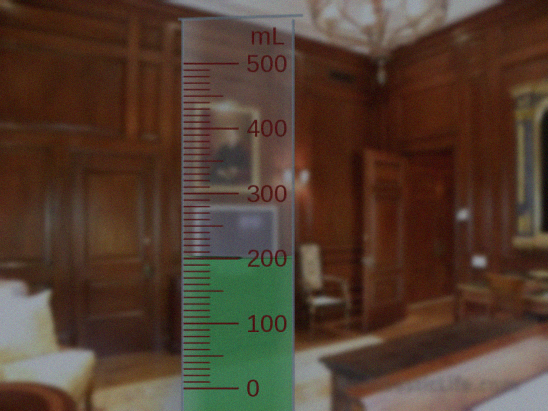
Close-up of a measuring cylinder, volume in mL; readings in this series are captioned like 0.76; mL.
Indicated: 200; mL
